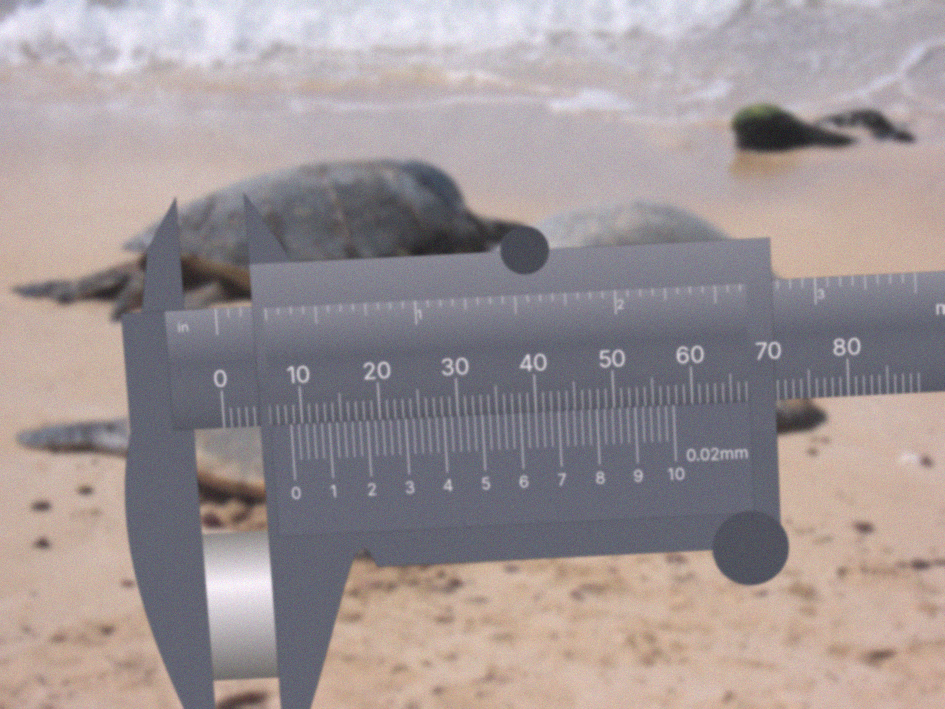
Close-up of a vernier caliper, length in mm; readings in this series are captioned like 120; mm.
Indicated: 8.6; mm
